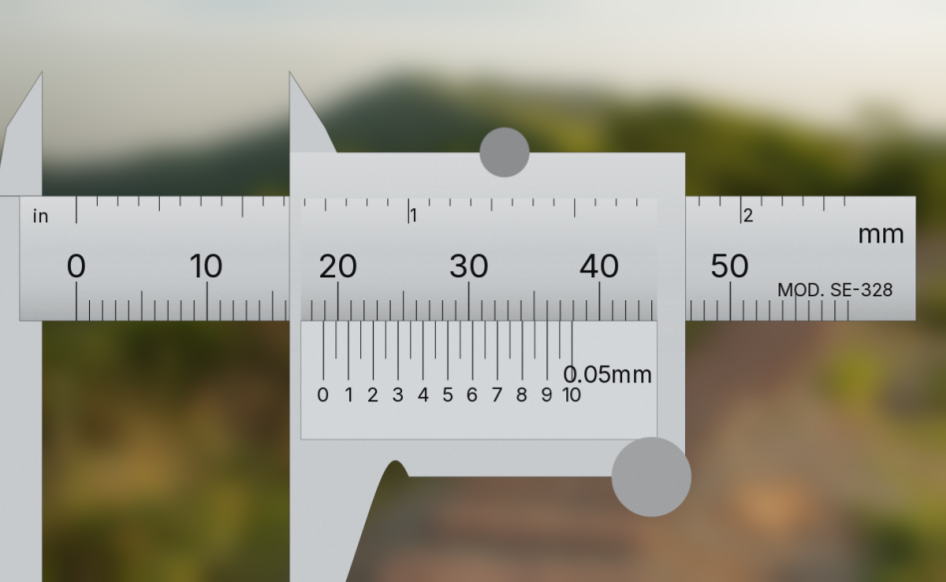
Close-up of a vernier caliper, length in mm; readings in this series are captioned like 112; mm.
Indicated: 18.9; mm
